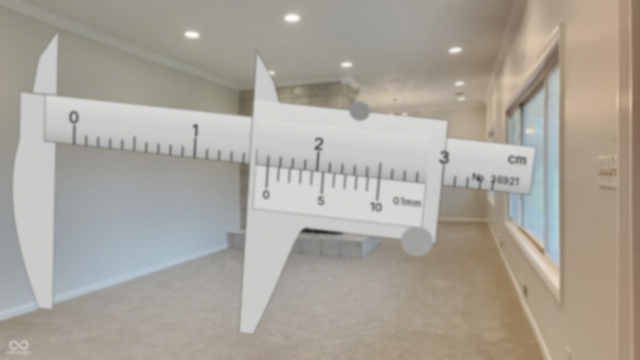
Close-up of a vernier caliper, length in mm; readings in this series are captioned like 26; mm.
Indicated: 16.0; mm
